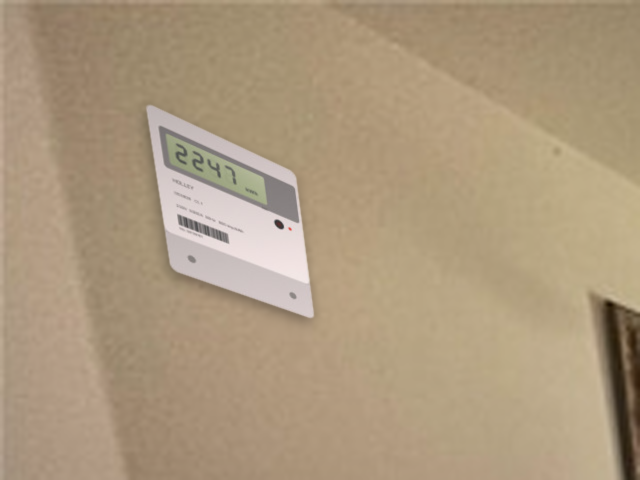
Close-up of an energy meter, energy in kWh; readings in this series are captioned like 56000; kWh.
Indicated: 2247; kWh
